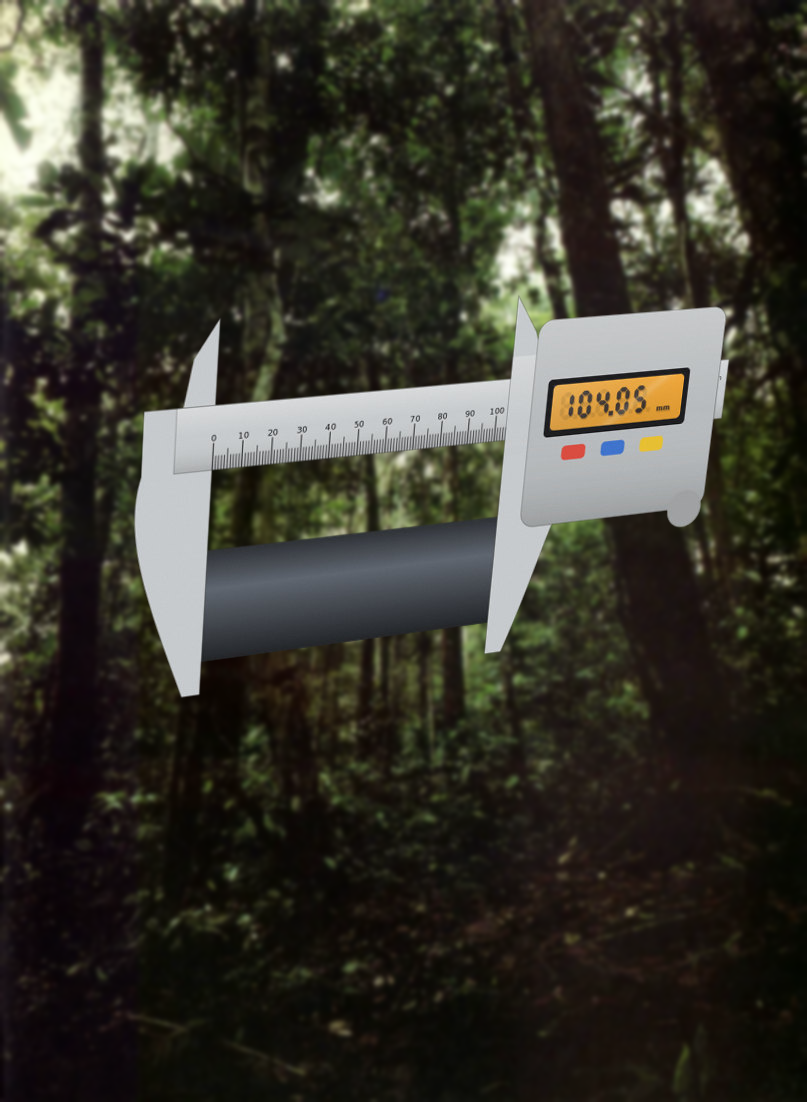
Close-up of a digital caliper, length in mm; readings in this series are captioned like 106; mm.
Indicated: 104.05; mm
